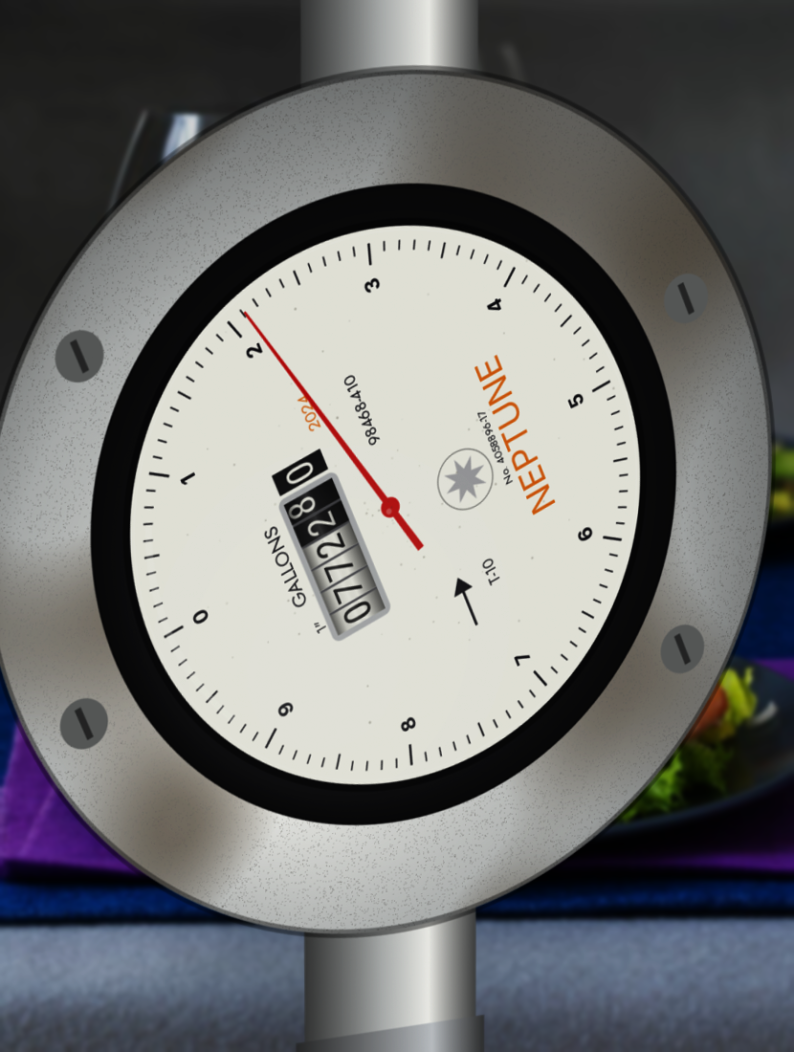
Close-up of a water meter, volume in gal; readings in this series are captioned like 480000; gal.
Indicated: 772282.1; gal
